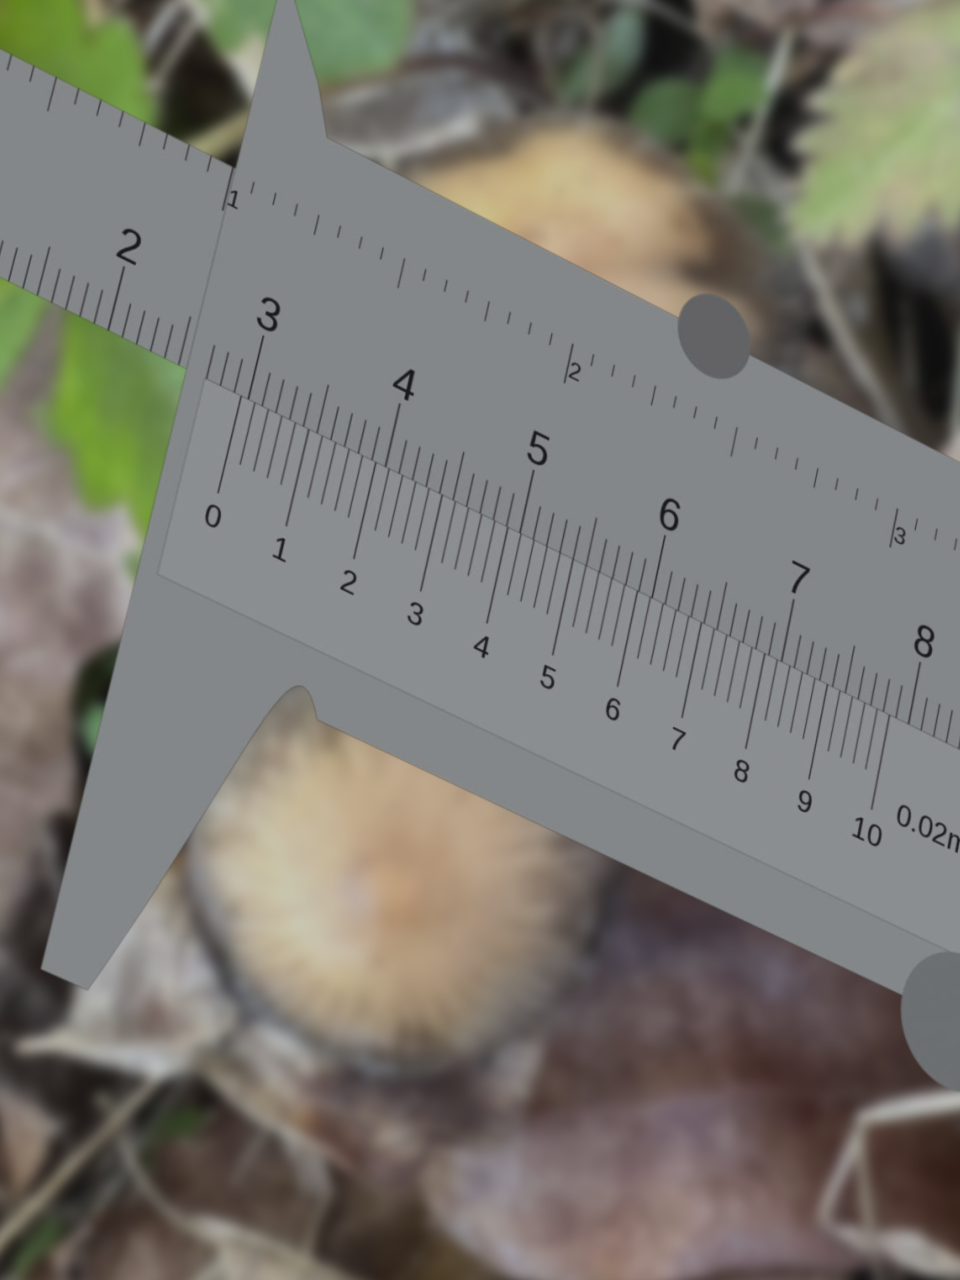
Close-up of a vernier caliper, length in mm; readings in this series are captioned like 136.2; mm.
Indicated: 29.5; mm
